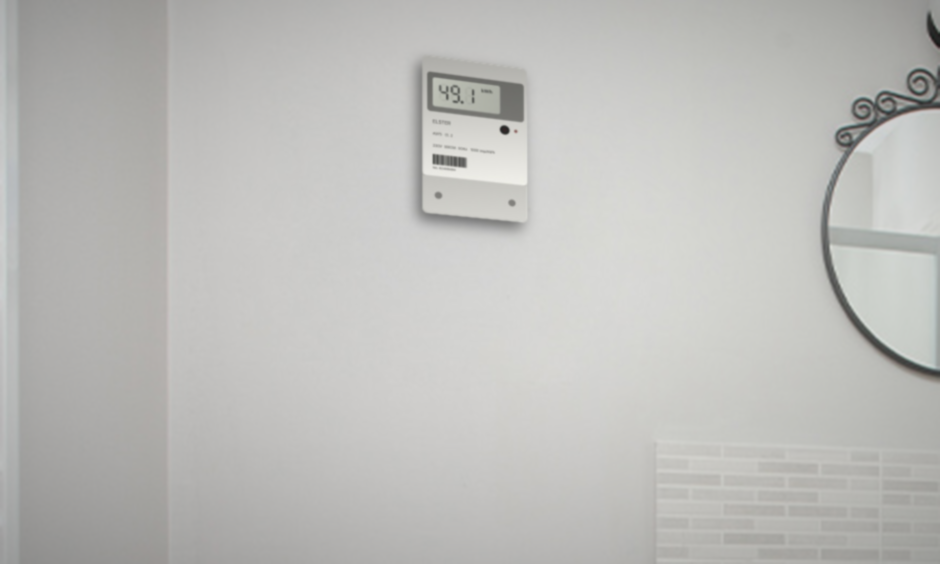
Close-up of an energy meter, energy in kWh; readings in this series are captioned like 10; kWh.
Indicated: 49.1; kWh
